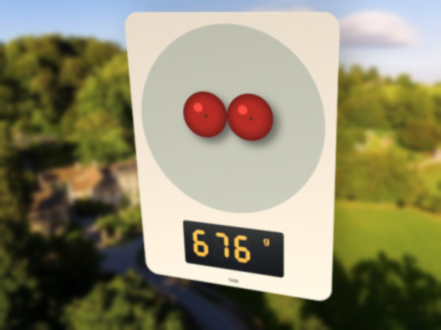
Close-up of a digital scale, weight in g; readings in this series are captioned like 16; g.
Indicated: 676; g
